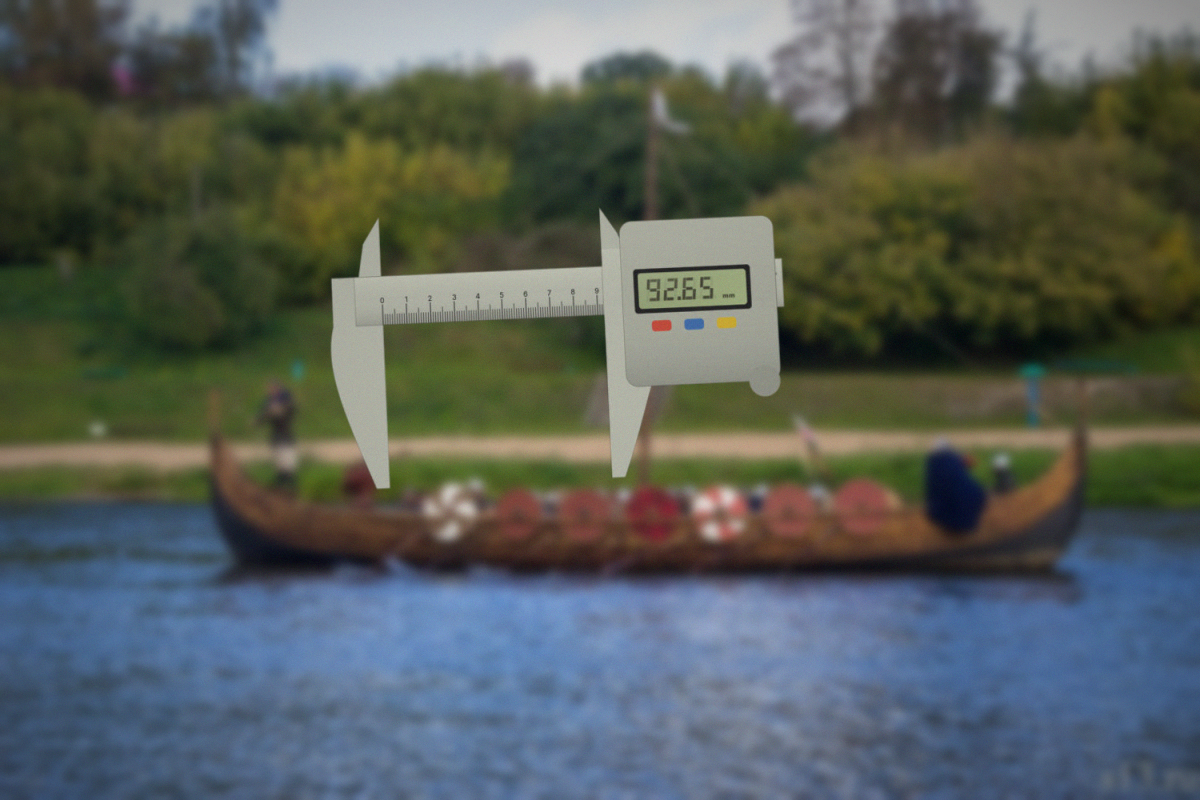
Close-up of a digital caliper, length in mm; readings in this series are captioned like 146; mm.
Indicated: 92.65; mm
